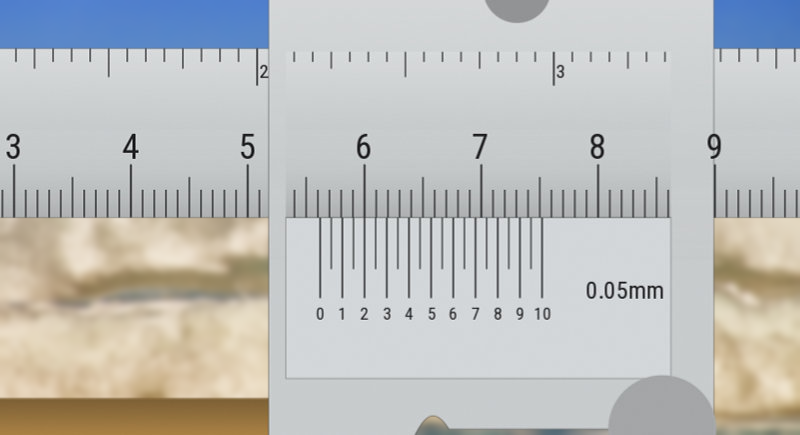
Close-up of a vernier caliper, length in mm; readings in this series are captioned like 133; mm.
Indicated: 56.2; mm
